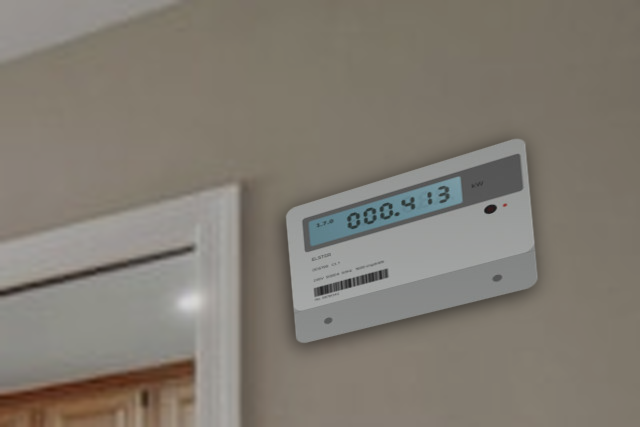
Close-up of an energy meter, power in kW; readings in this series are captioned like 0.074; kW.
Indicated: 0.413; kW
